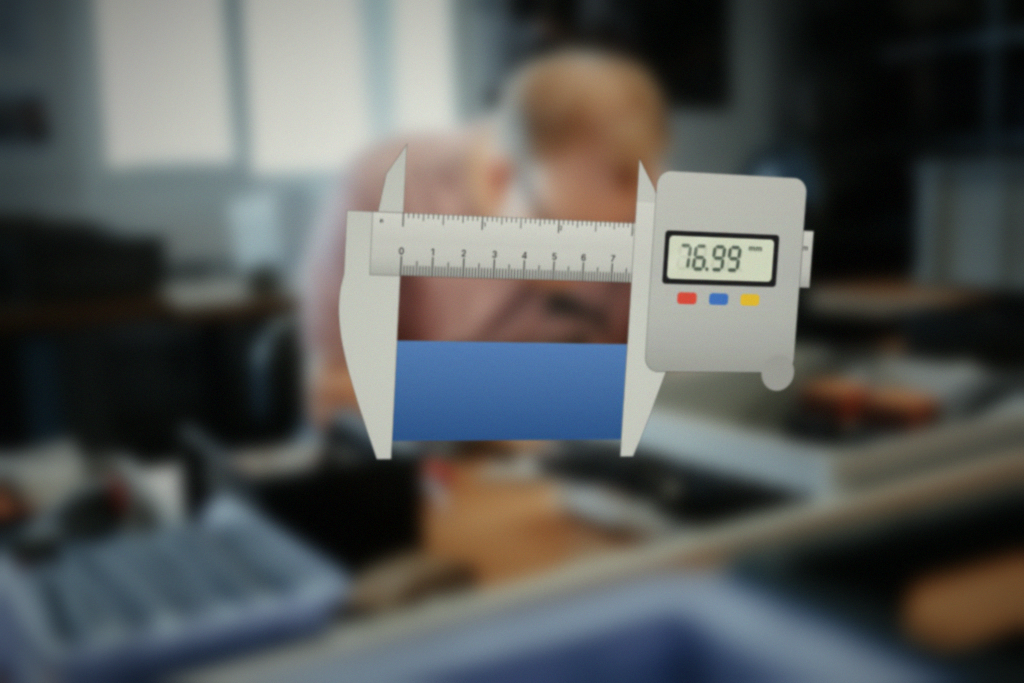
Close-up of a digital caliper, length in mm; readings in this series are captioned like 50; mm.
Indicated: 76.99; mm
